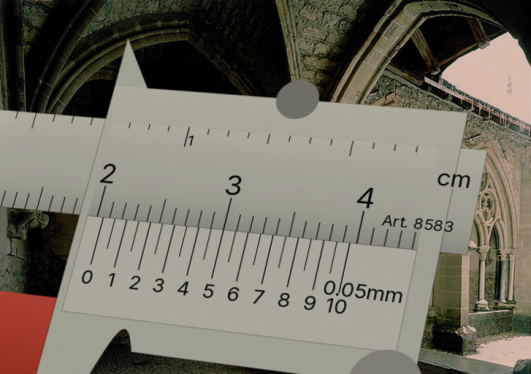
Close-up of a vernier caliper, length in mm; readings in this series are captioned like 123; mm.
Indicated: 20.5; mm
